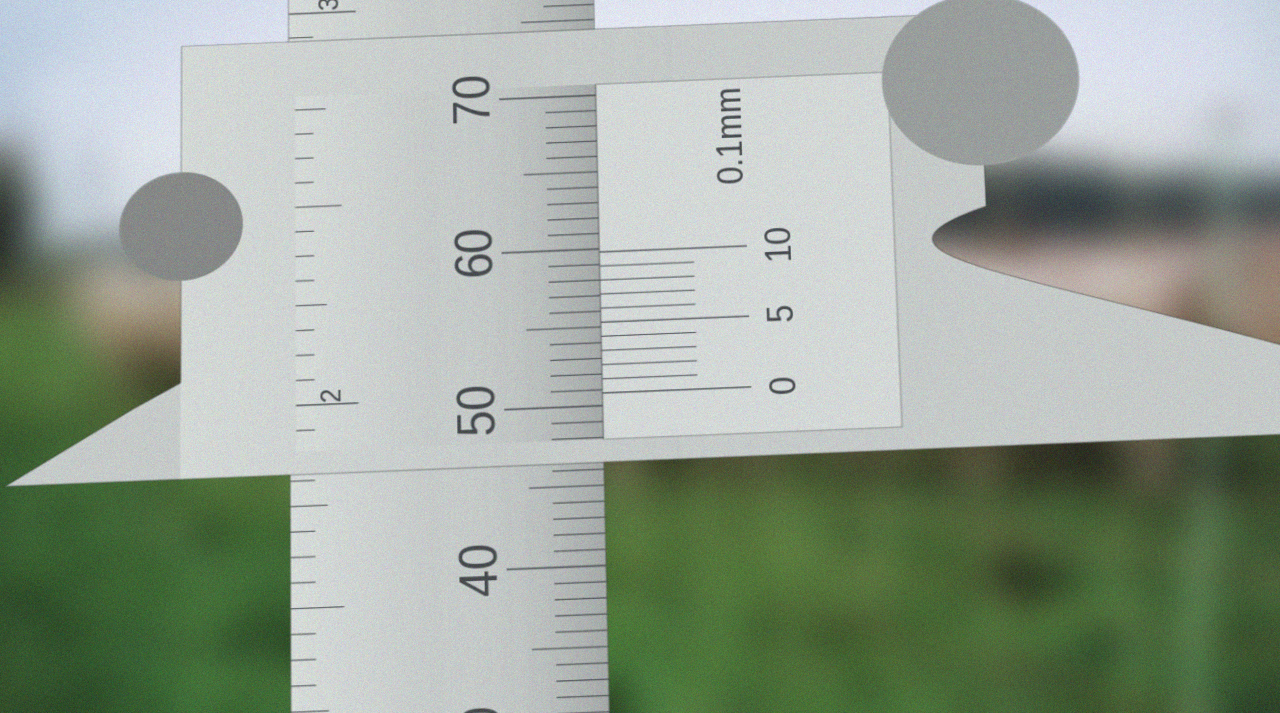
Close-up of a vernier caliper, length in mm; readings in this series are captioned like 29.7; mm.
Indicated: 50.8; mm
